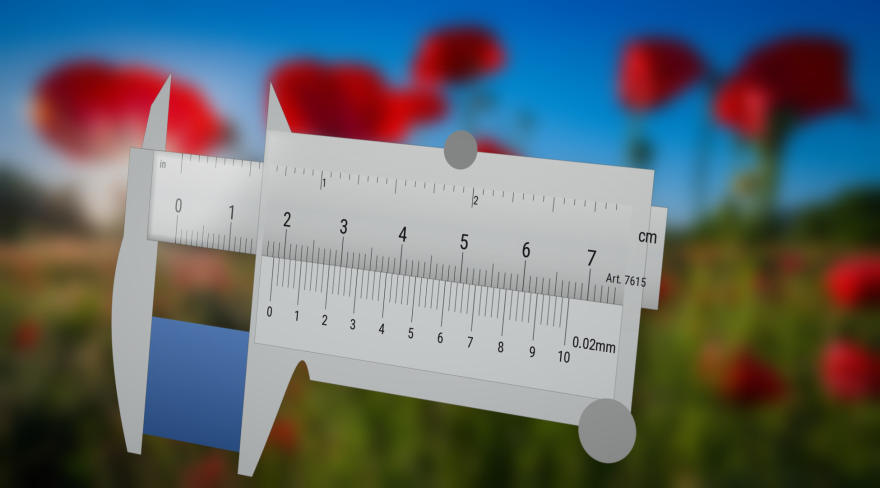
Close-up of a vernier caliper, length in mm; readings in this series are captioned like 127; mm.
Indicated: 18.2; mm
